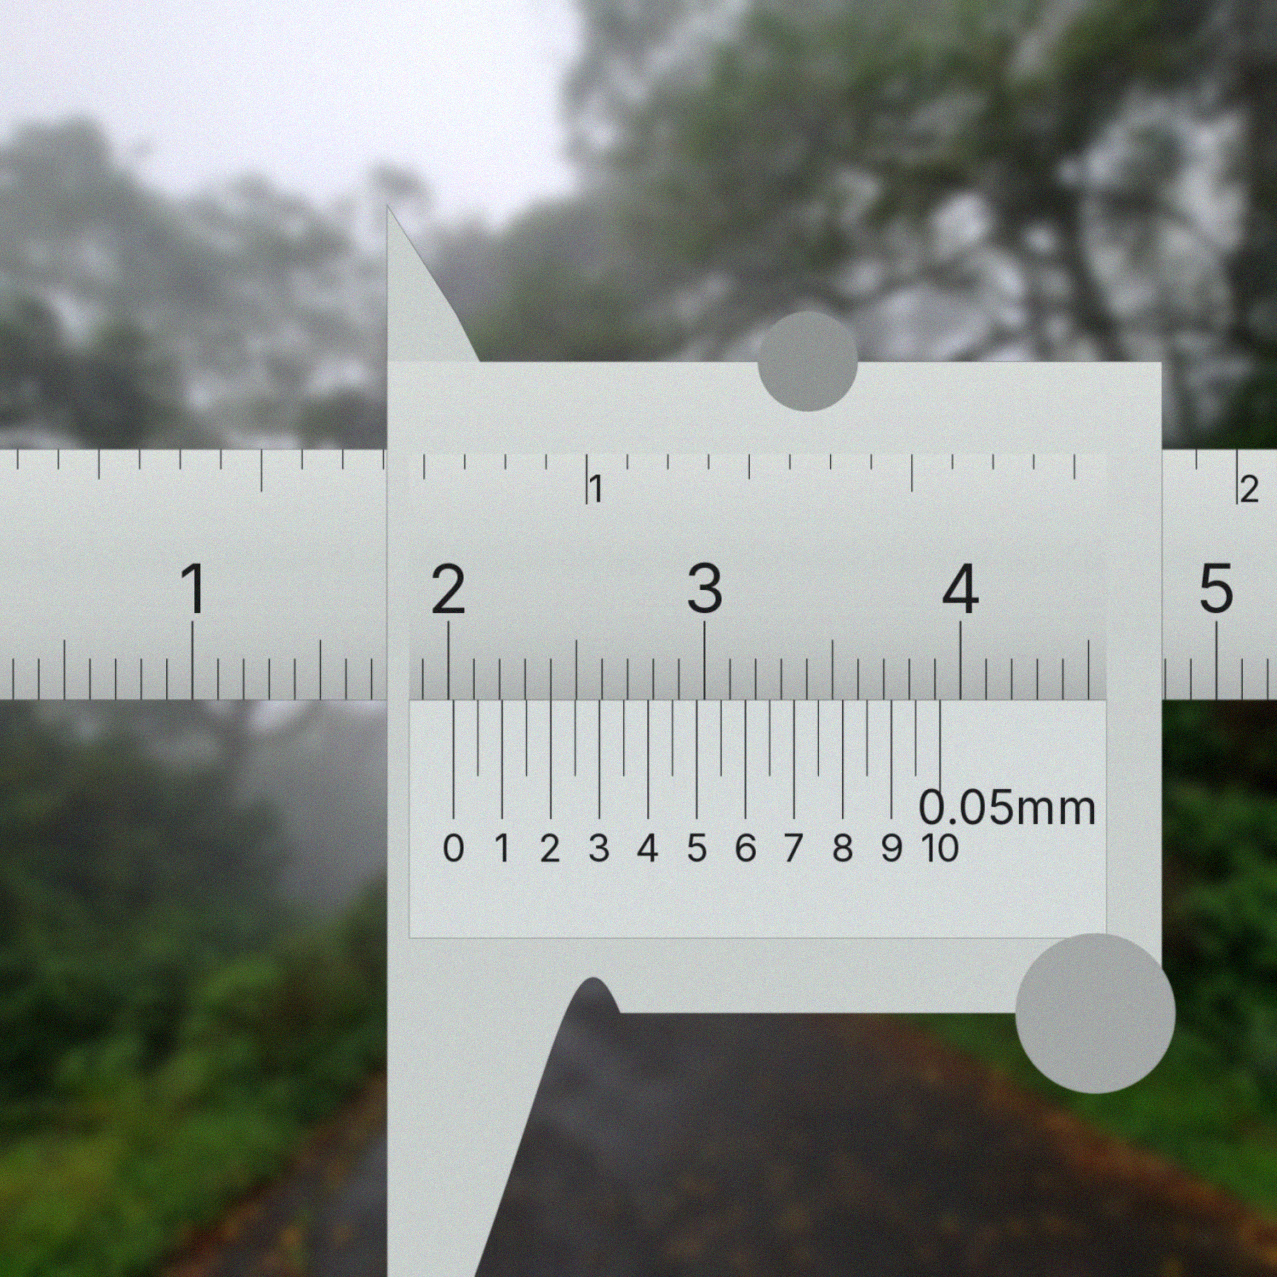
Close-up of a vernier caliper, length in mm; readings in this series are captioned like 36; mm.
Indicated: 20.20; mm
